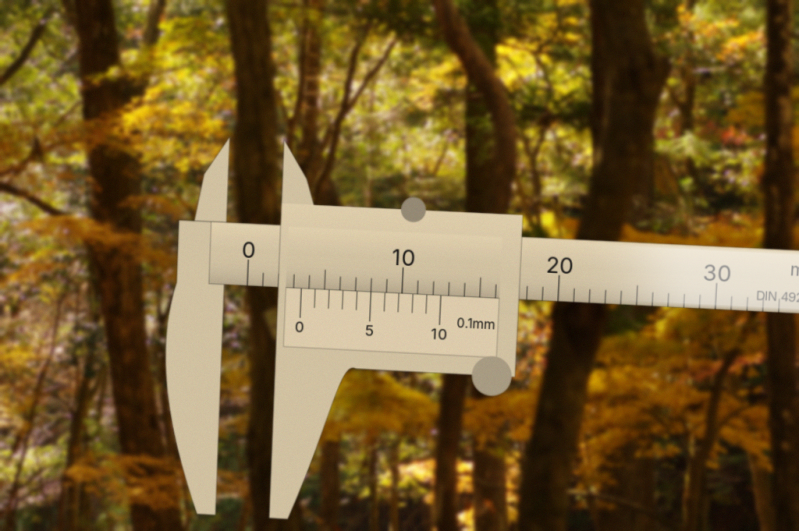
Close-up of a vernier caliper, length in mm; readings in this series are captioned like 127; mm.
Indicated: 3.5; mm
